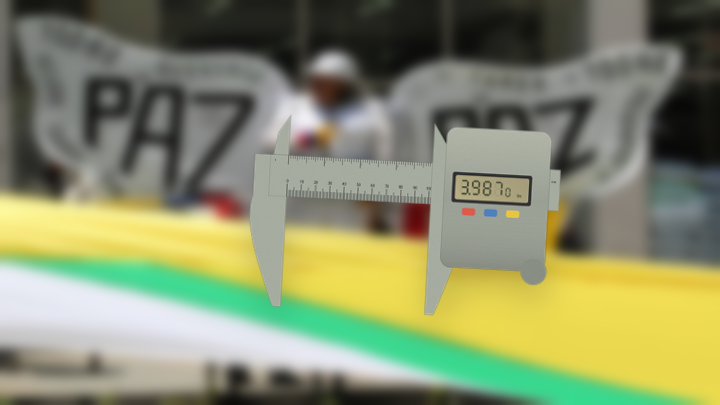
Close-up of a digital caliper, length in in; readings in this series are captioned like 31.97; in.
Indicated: 3.9870; in
